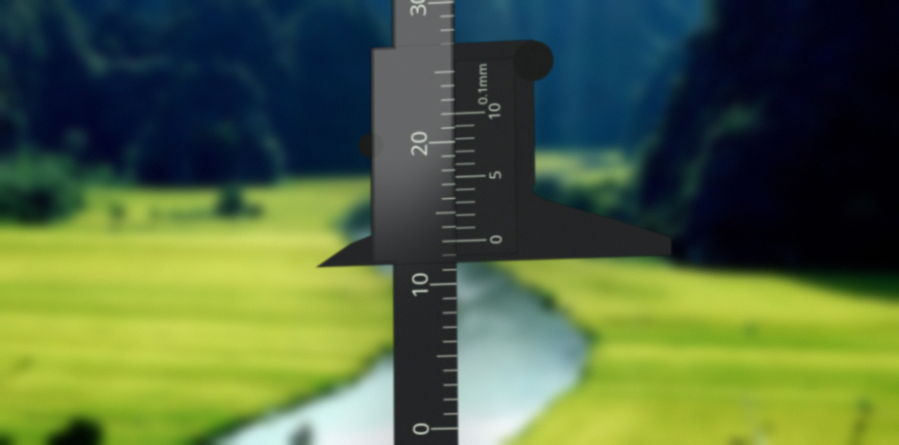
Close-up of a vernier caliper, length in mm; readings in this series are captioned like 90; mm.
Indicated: 13.0; mm
